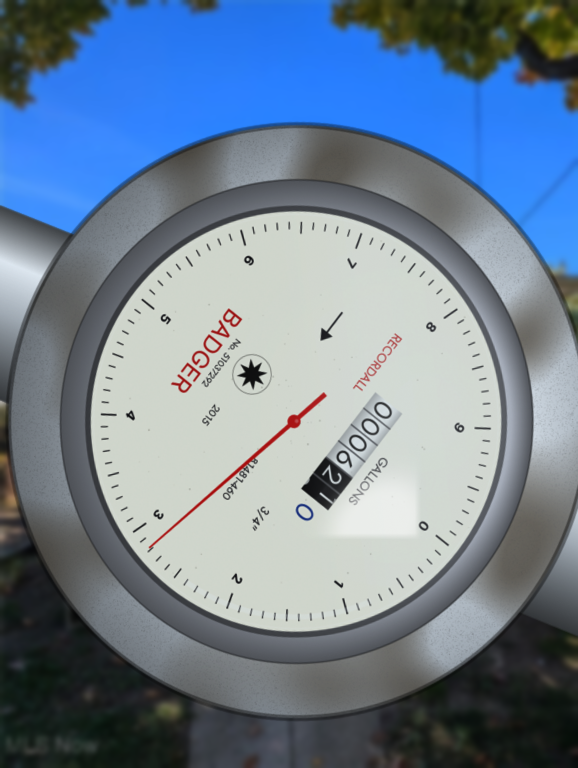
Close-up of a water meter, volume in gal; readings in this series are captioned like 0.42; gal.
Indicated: 6212.8; gal
